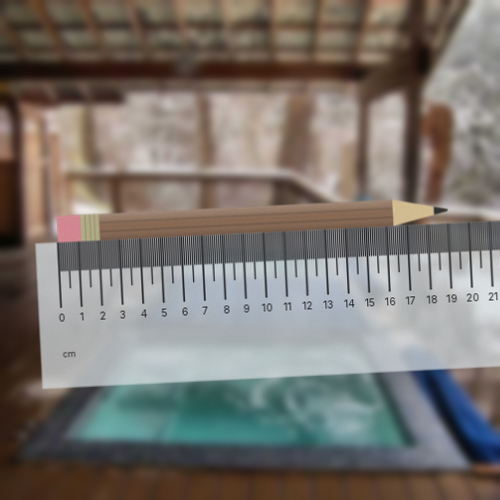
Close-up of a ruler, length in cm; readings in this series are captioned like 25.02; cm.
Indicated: 19; cm
